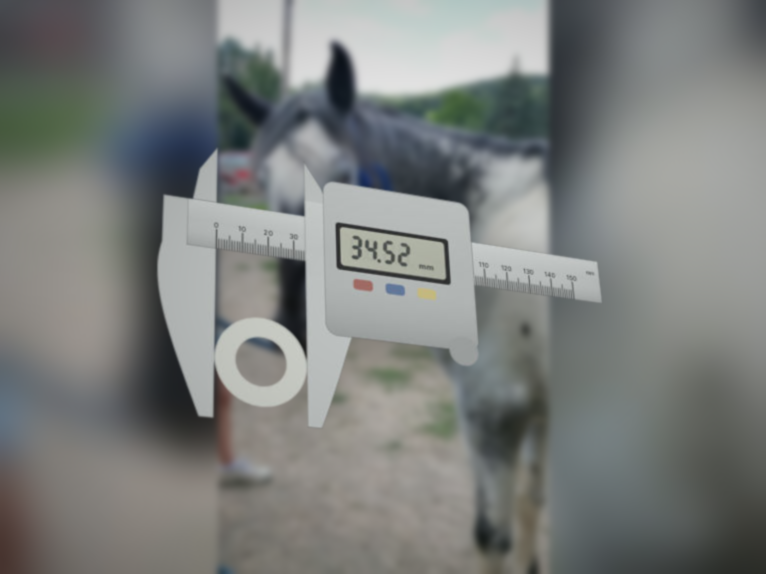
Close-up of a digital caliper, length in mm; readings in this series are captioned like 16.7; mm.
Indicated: 34.52; mm
